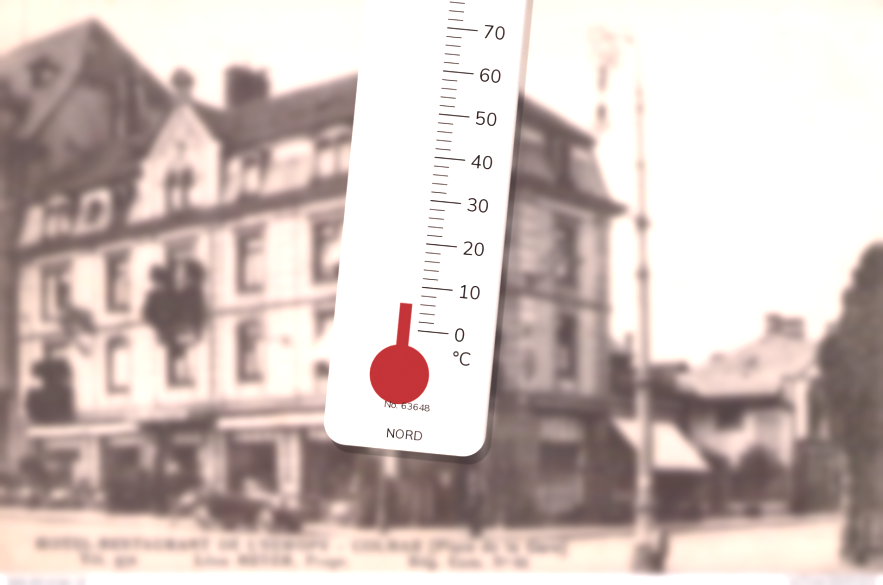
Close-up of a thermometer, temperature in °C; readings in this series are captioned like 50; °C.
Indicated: 6; °C
